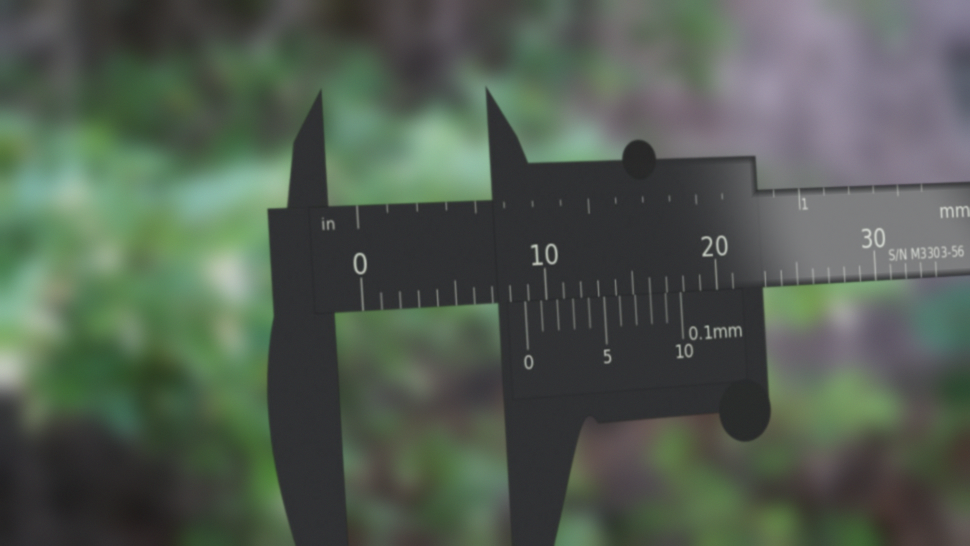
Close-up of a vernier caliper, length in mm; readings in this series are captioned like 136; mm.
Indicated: 8.8; mm
